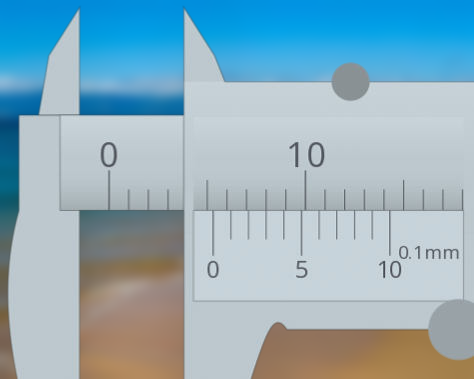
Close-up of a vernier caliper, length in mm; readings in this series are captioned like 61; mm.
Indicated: 5.3; mm
